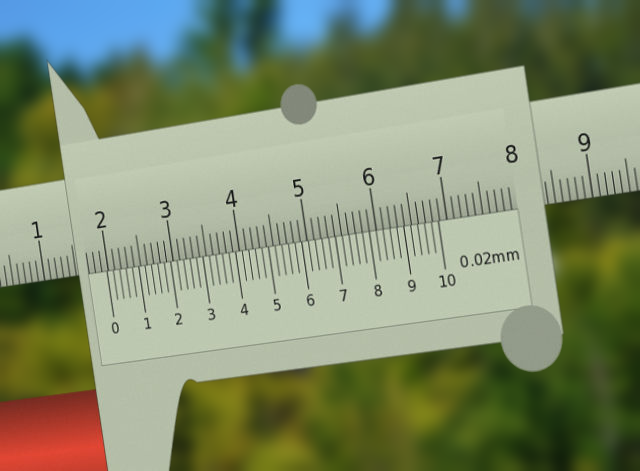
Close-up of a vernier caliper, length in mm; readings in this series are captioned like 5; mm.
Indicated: 19.8; mm
